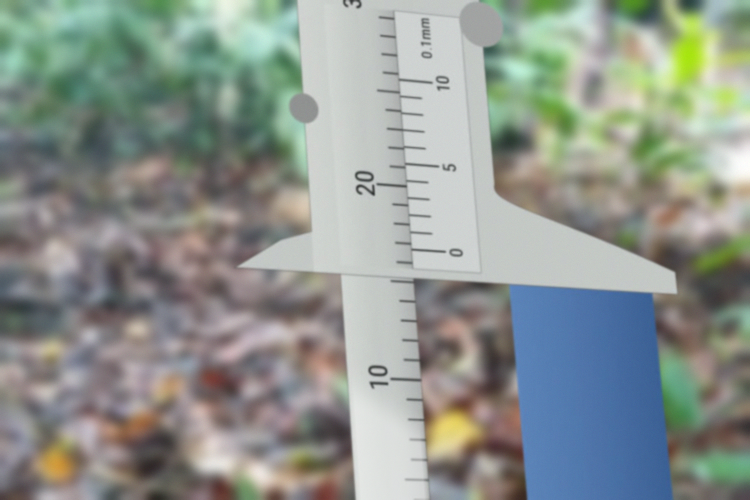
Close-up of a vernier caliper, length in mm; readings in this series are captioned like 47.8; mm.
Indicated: 16.7; mm
